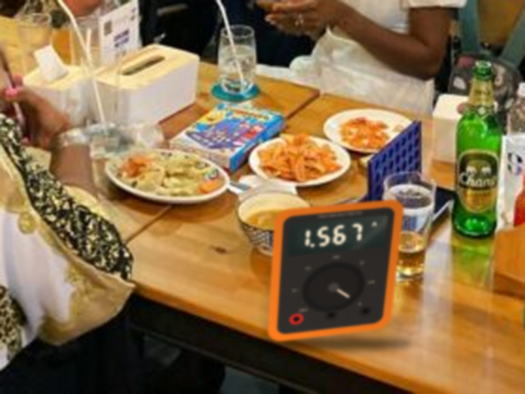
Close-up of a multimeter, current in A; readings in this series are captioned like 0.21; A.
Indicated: 1.567; A
